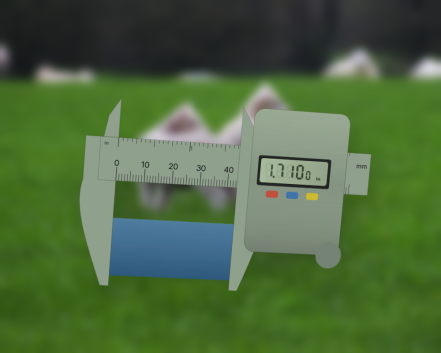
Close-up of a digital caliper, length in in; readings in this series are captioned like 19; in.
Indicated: 1.7100; in
